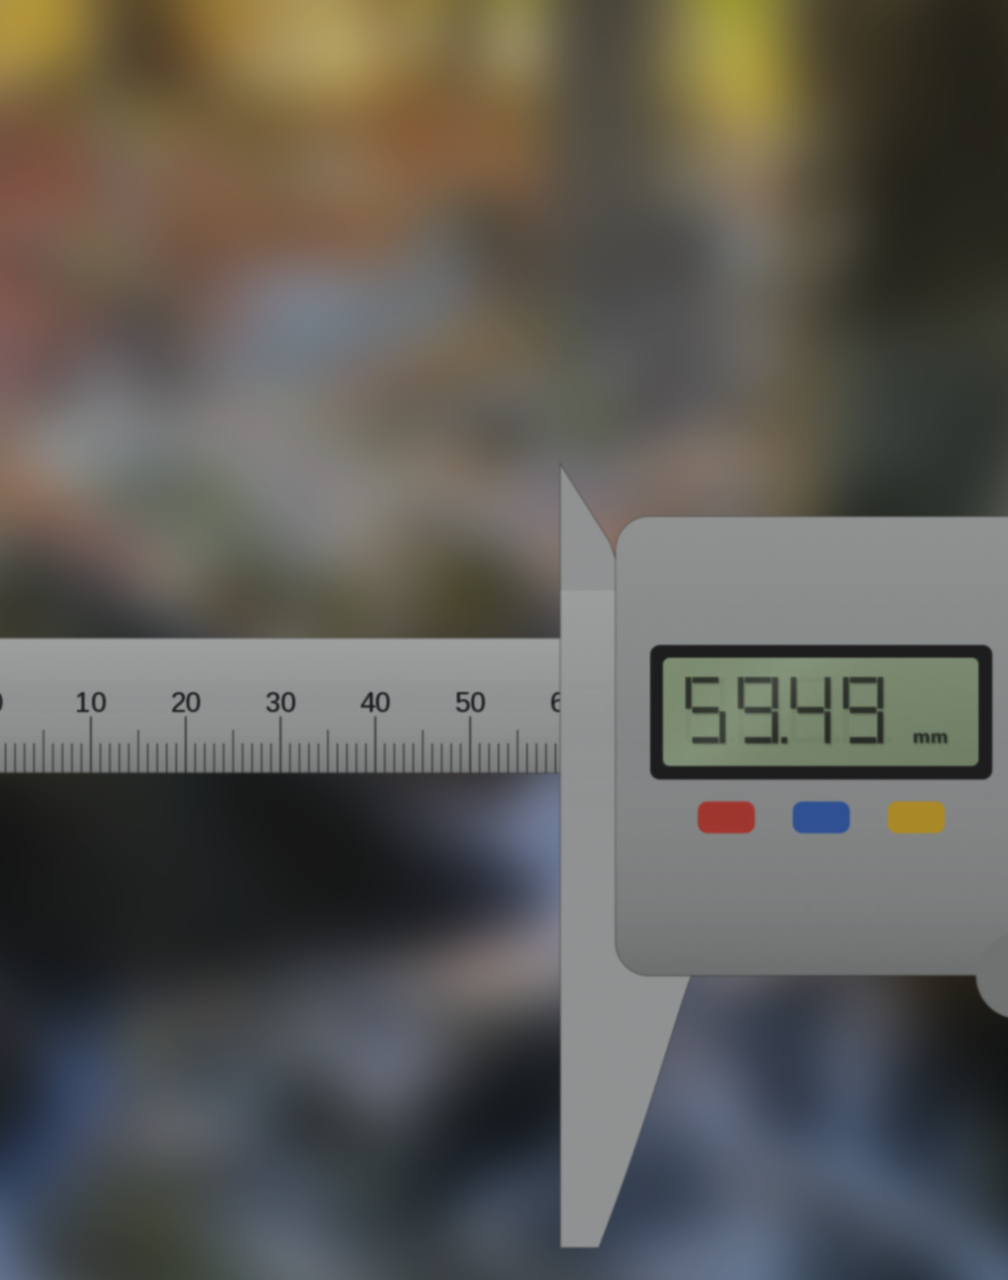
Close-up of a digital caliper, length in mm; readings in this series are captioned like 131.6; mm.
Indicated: 59.49; mm
